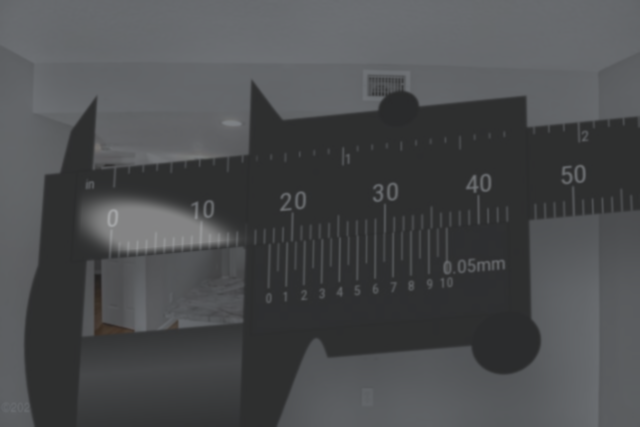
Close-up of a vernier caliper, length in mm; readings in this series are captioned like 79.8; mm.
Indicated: 17.6; mm
